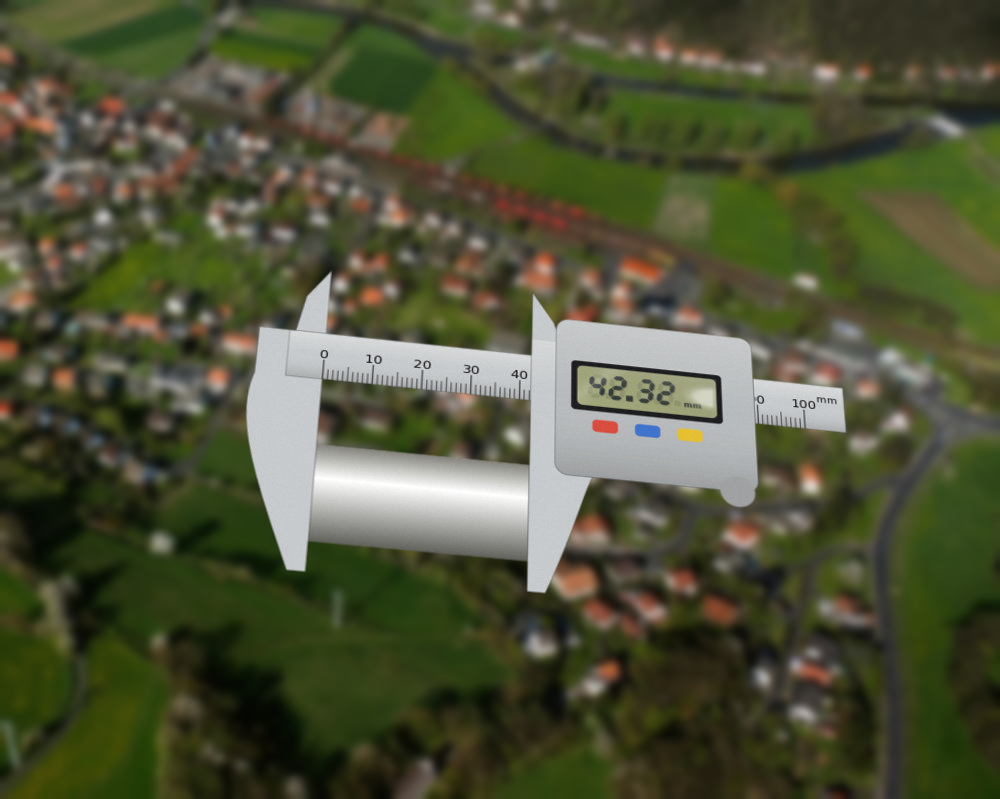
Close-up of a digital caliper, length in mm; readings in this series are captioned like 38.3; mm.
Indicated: 42.32; mm
